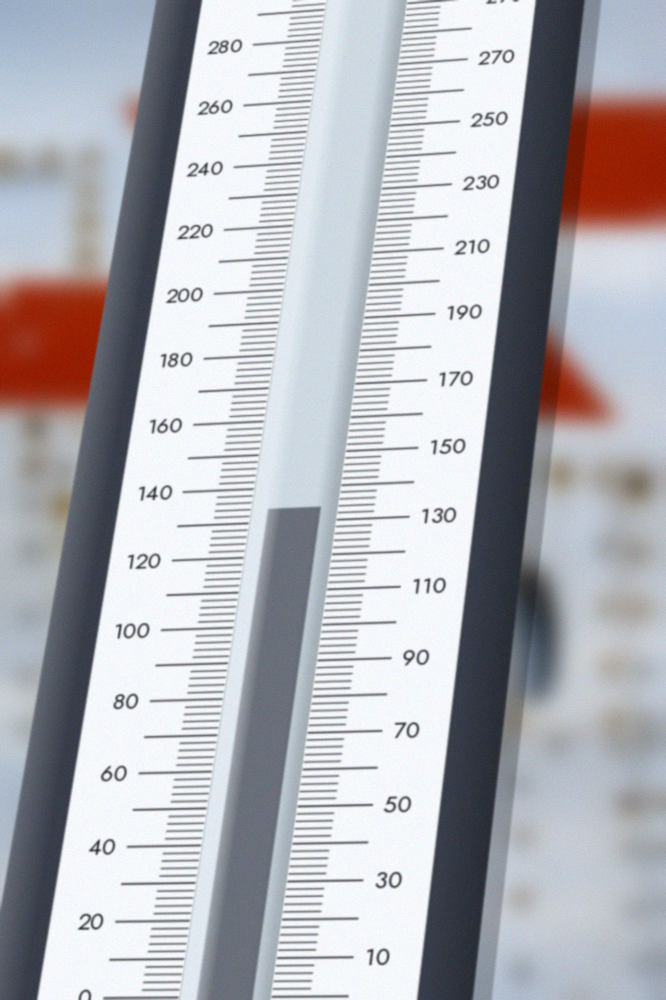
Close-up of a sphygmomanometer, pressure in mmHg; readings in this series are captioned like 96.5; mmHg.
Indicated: 134; mmHg
